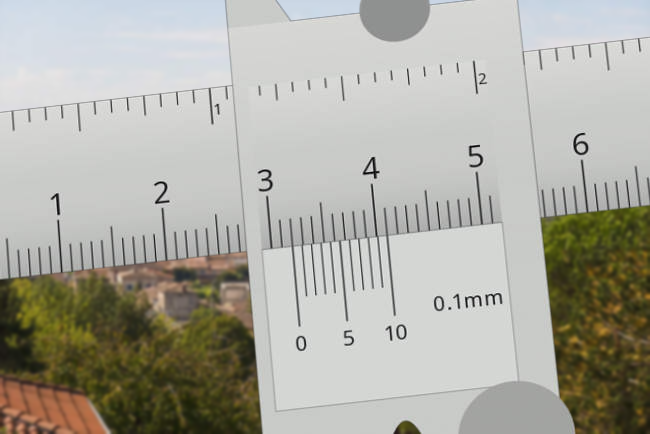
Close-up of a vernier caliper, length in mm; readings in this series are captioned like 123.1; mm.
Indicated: 32.0; mm
